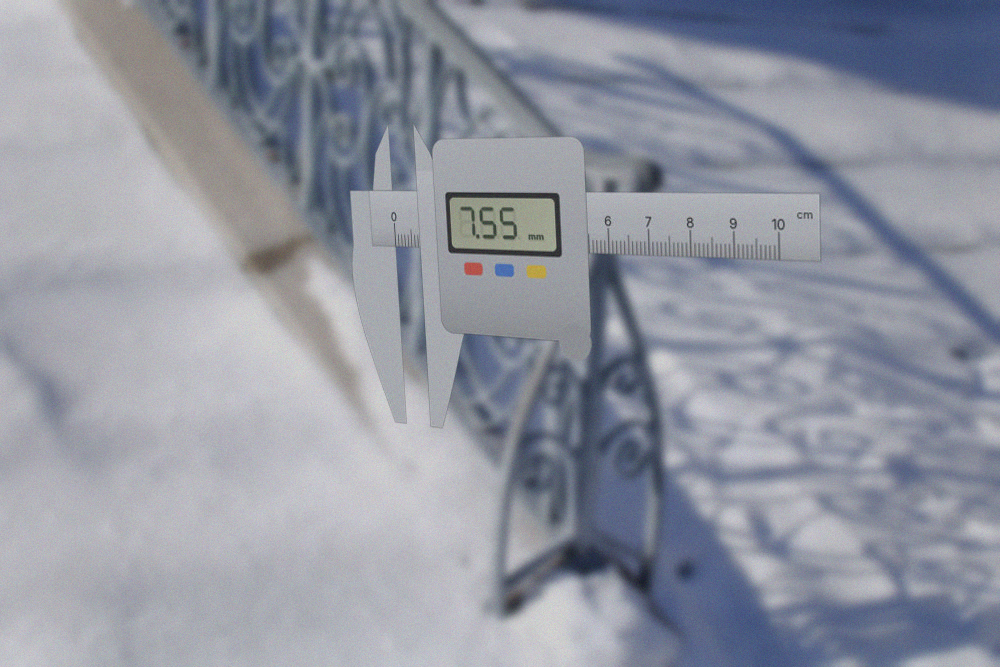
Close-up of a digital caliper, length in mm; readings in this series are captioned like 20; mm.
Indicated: 7.55; mm
